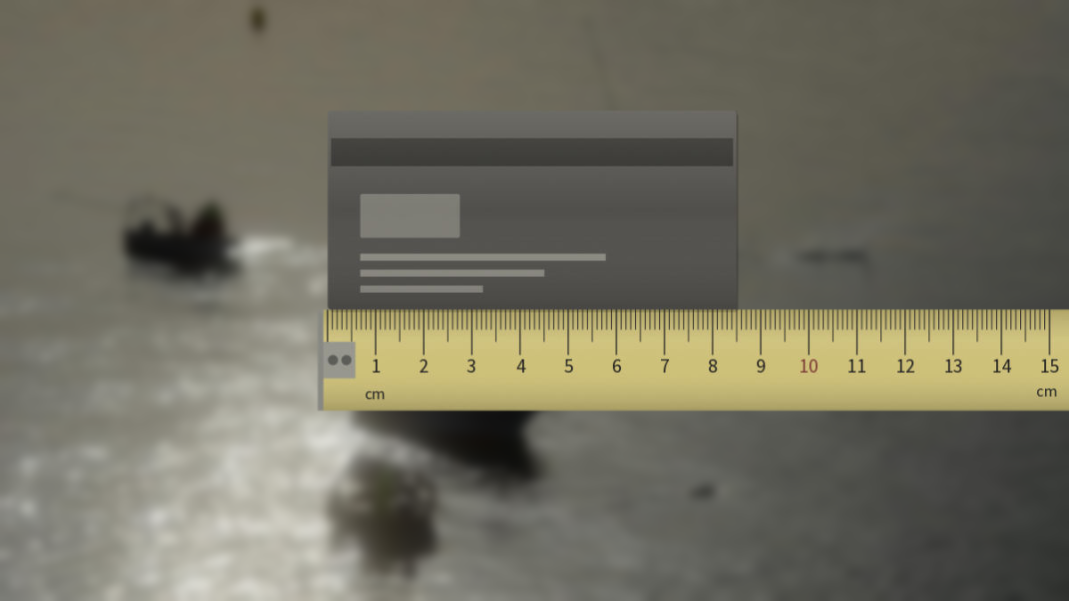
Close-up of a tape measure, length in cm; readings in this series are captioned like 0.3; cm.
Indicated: 8.5; cm
